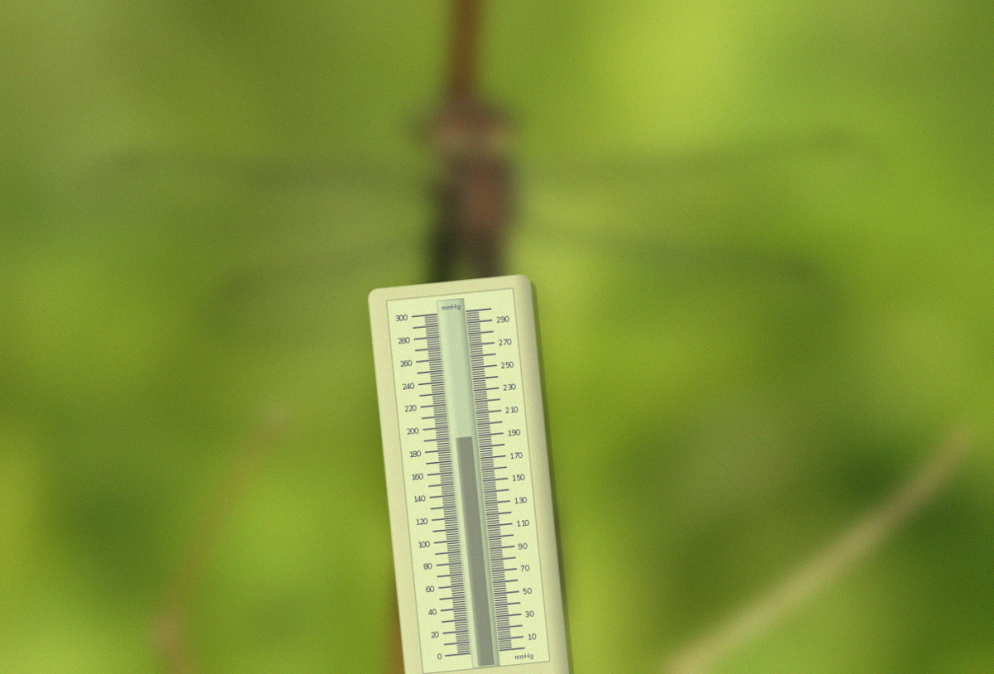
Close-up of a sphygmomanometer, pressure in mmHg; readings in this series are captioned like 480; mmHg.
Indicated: 190; mmHg
